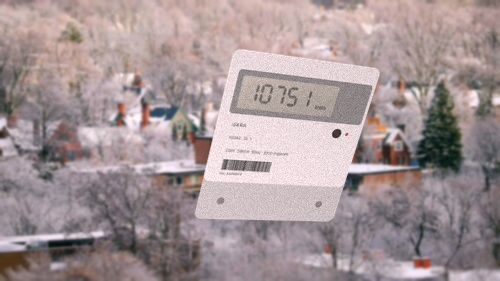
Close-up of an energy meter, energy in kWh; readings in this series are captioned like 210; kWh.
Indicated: 10751; kWh
